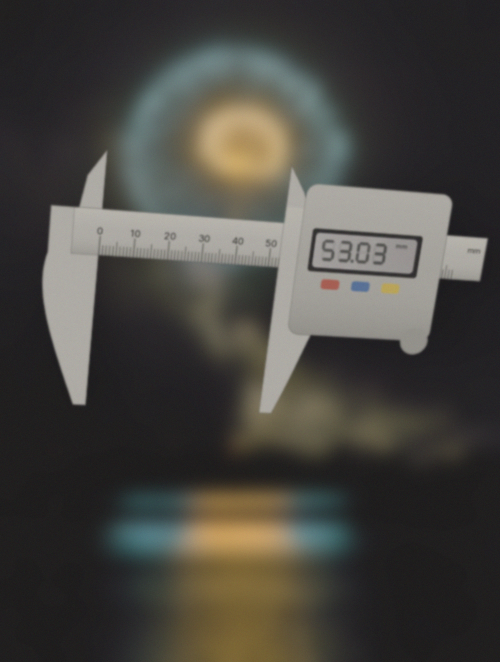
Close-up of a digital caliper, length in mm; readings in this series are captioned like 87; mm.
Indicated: 53.03; mm
